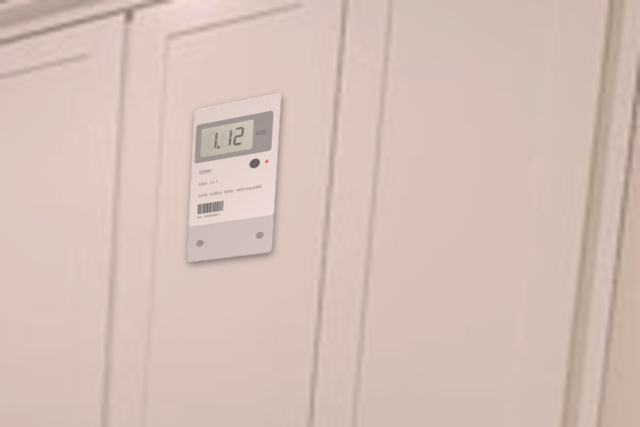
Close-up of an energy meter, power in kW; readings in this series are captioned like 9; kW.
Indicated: 1.12; kW
